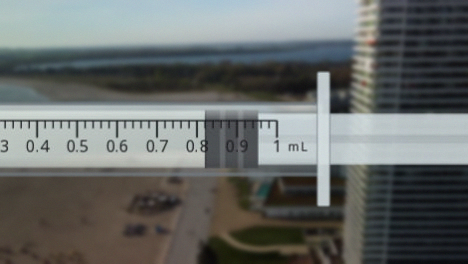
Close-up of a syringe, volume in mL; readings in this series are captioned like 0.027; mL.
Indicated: 0.82; mL
